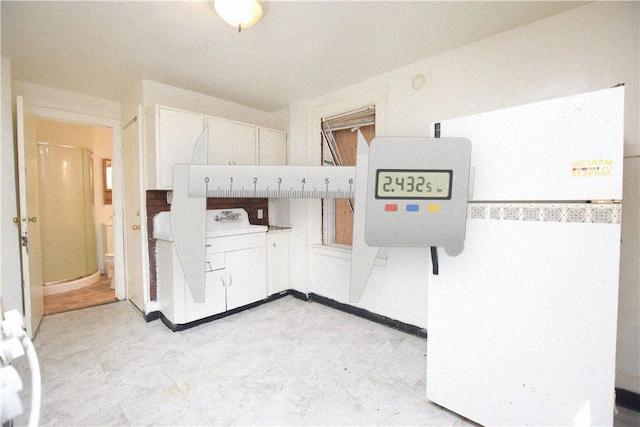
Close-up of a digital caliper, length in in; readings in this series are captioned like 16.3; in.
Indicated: 2.4325; in
